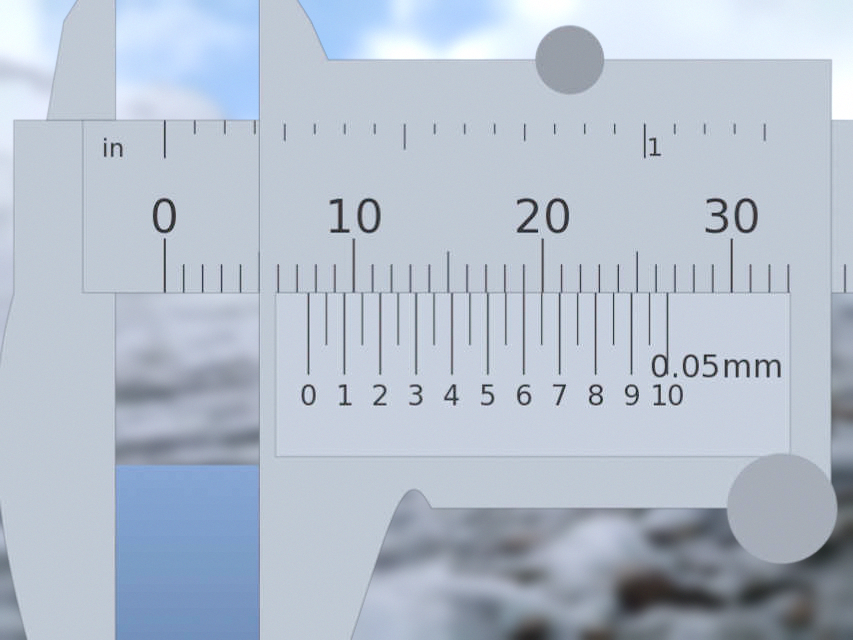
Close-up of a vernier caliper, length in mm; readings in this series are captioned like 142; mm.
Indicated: 7.6; mm
